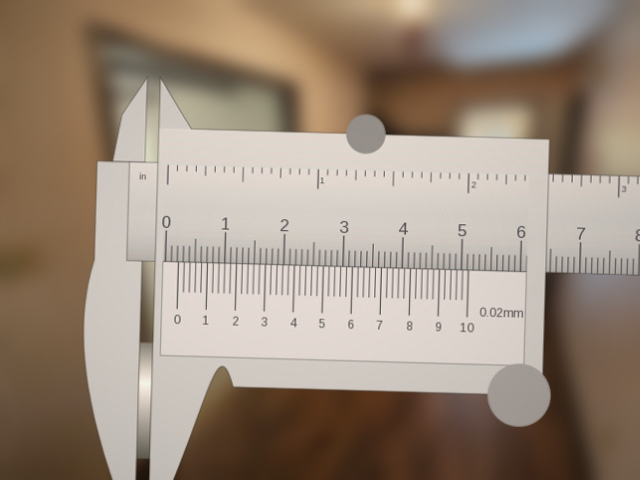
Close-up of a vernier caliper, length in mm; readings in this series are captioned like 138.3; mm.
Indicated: 2.2; mm
